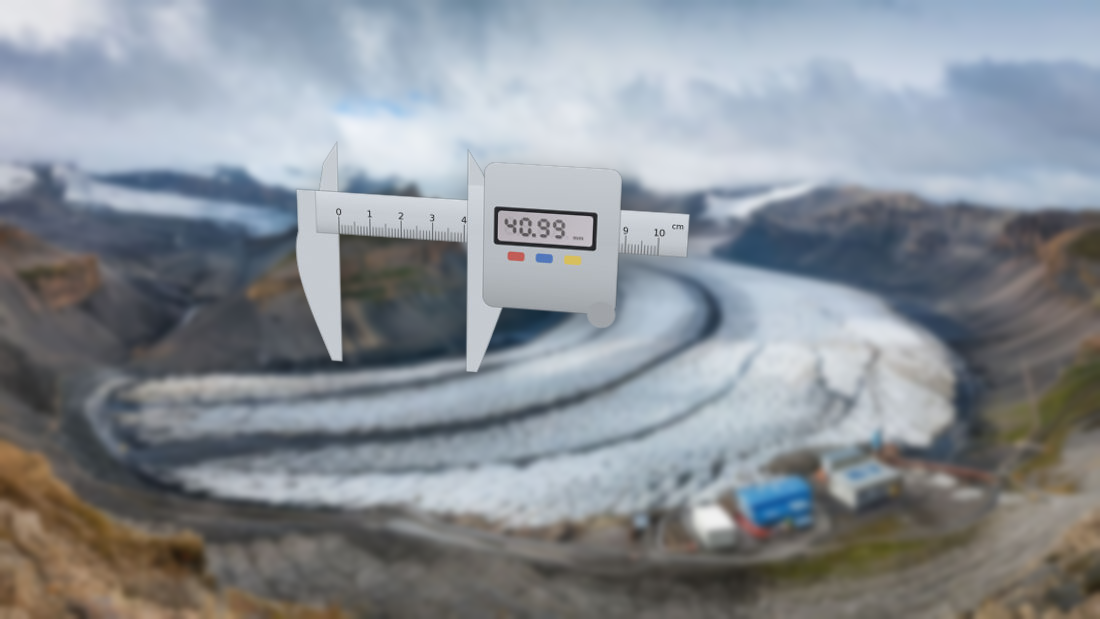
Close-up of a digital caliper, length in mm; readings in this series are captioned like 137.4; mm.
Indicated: 40.99; mm
